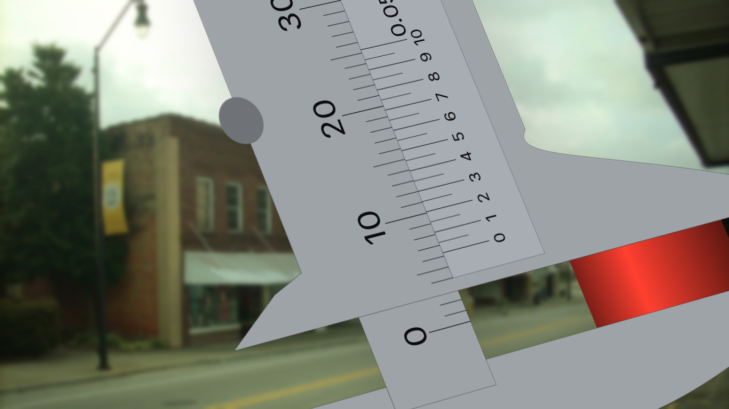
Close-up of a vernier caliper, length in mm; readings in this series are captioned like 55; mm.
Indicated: 6.3; mm
